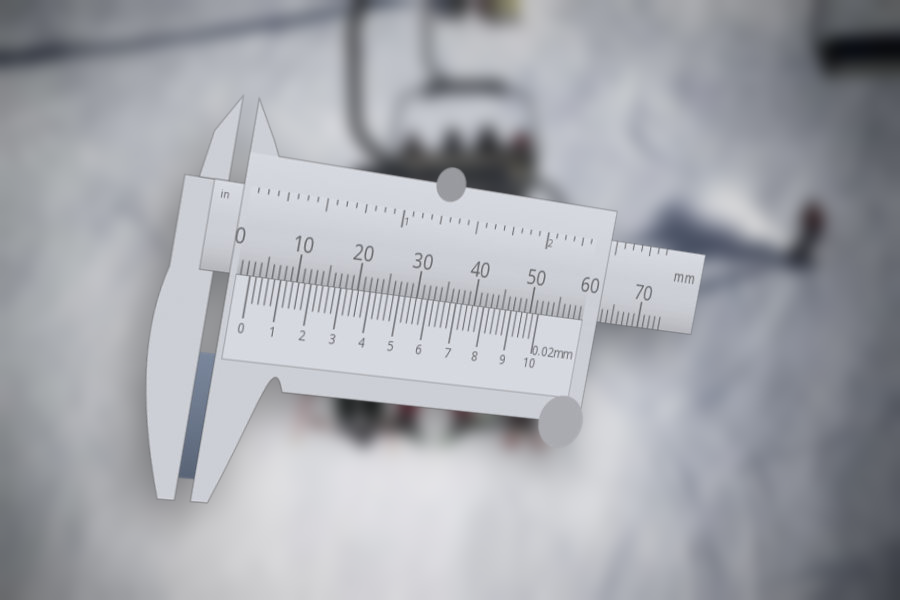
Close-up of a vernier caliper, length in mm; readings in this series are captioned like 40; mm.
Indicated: 2.5; mm
